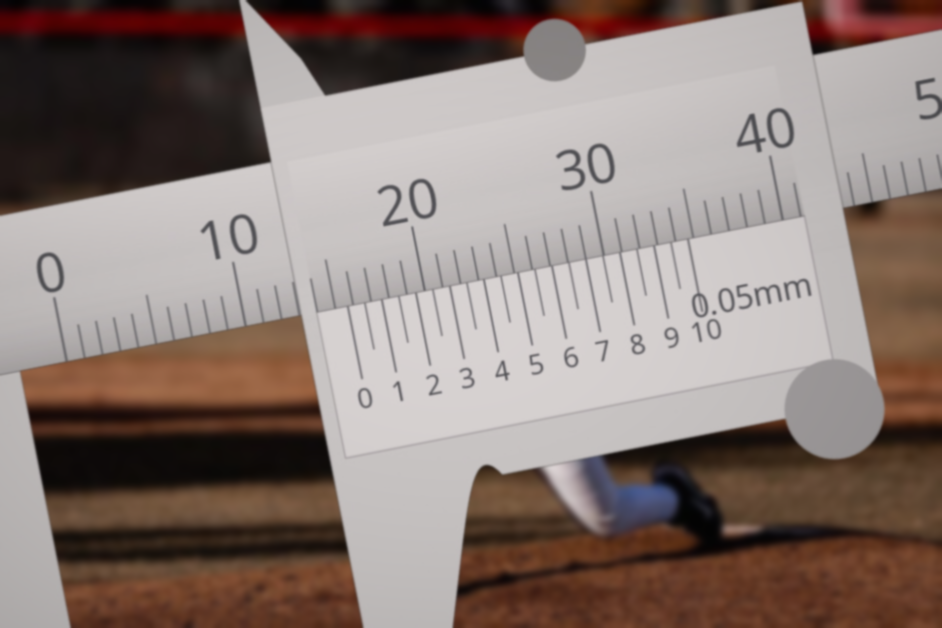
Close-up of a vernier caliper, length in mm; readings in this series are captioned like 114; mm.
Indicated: 15.7; mm
